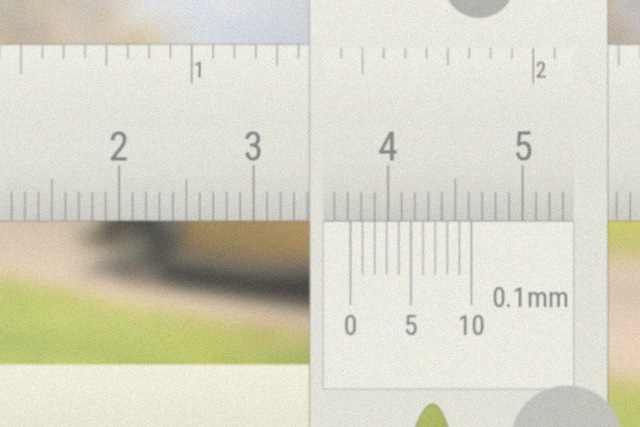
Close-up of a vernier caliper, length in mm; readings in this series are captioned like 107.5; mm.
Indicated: 37.2; mm
